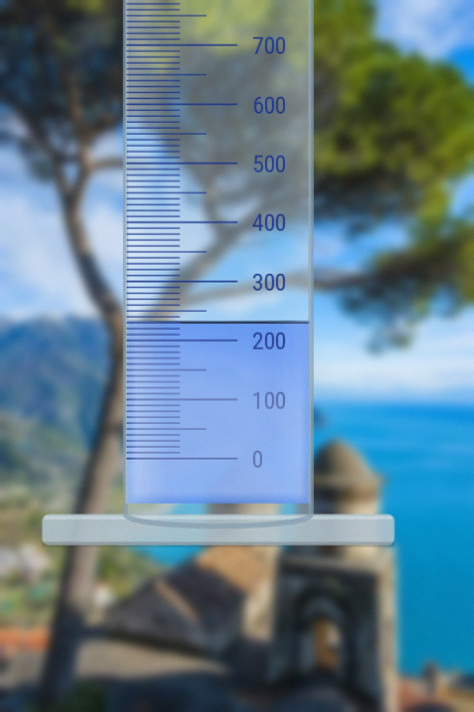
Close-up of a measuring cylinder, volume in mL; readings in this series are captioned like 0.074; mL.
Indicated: 230; mL
